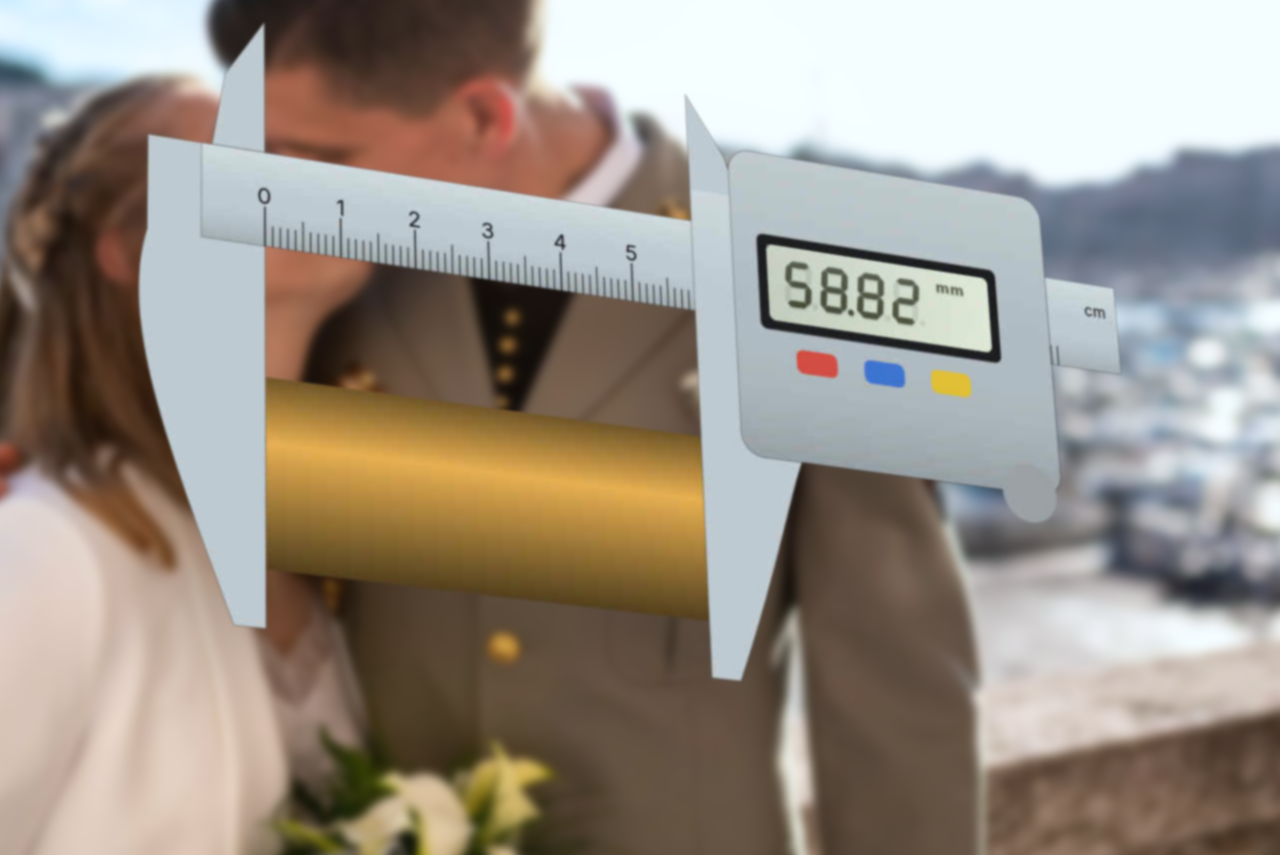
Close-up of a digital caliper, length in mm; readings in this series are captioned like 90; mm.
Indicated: 58.82; mm
